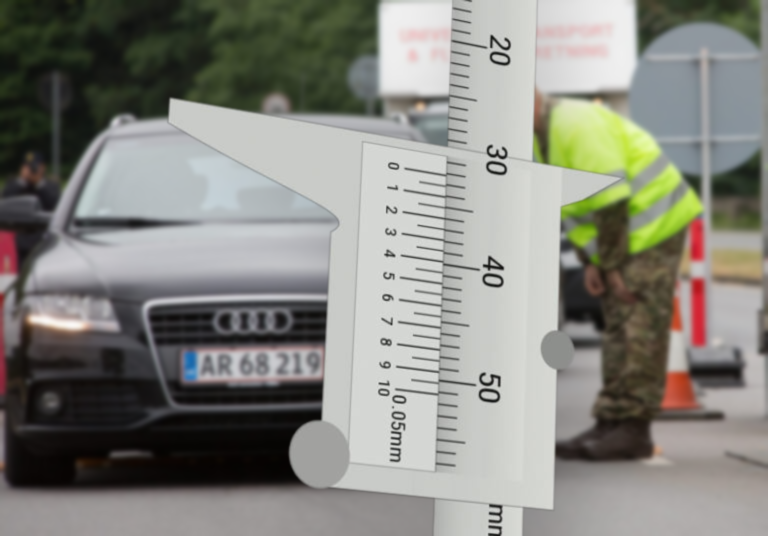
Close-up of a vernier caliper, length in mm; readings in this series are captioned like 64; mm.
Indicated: 32.2; mm
